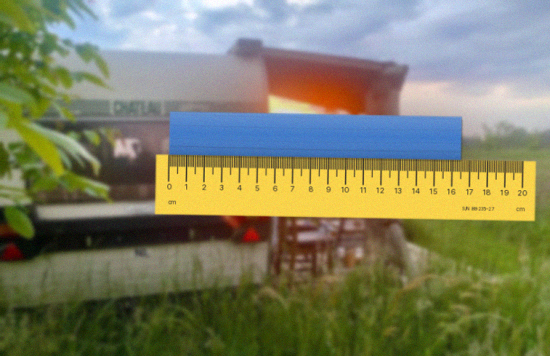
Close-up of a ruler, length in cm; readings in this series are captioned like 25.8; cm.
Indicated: 16.5; cm
